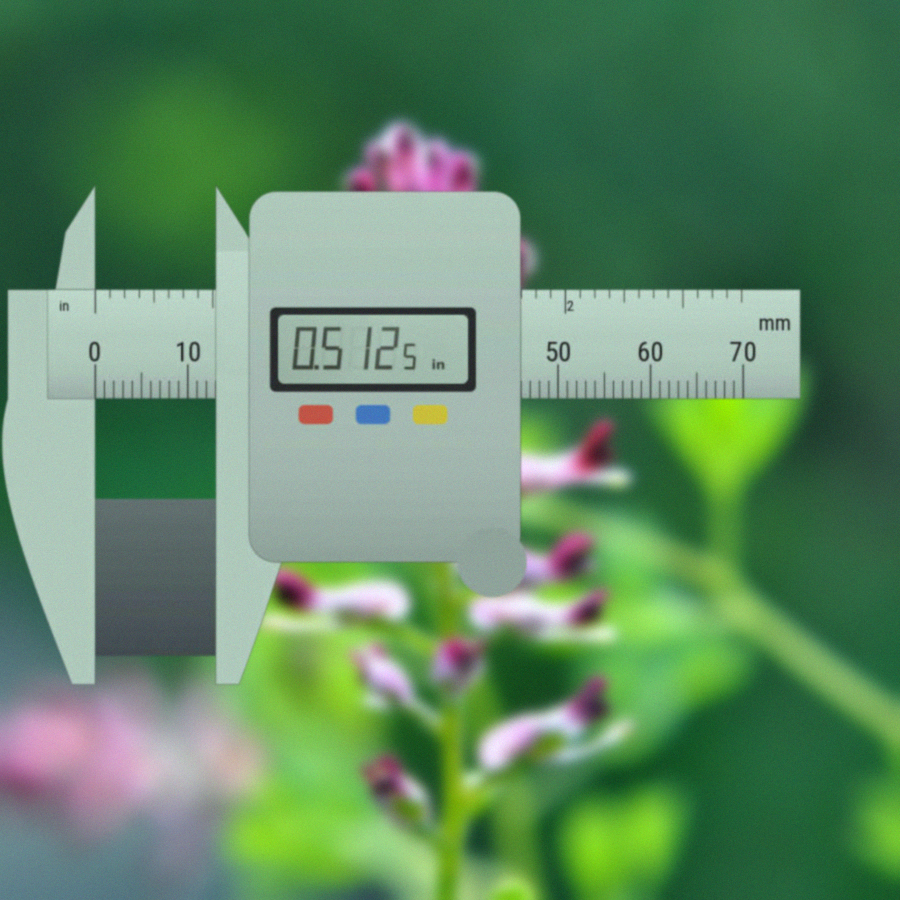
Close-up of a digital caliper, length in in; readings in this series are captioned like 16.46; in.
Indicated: 0.5125; in
